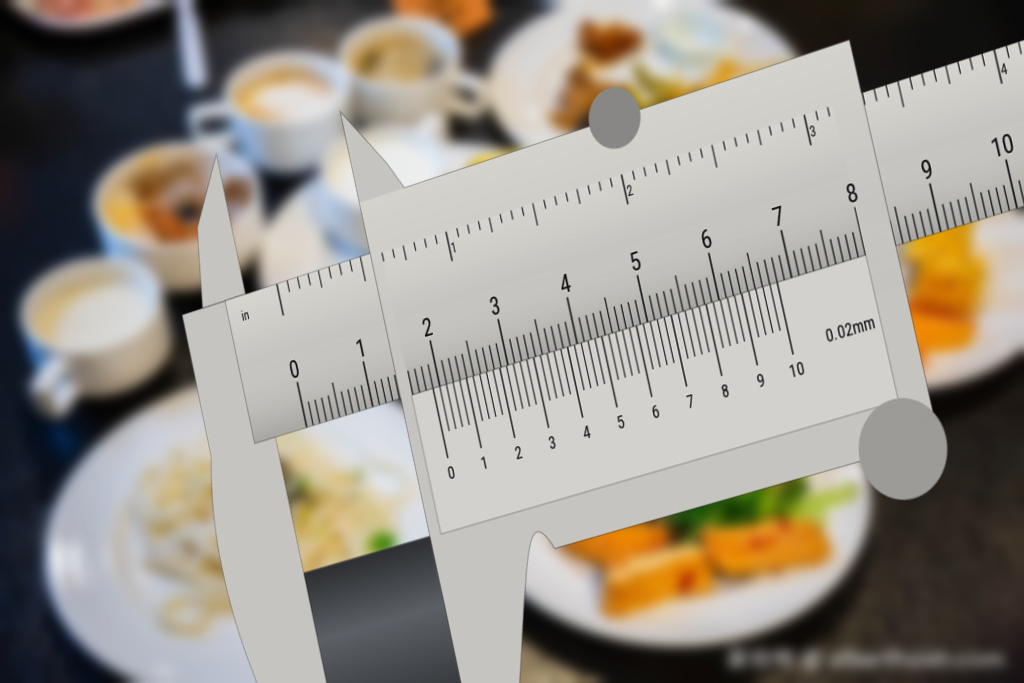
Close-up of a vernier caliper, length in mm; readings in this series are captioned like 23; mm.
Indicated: 19.0; mm
